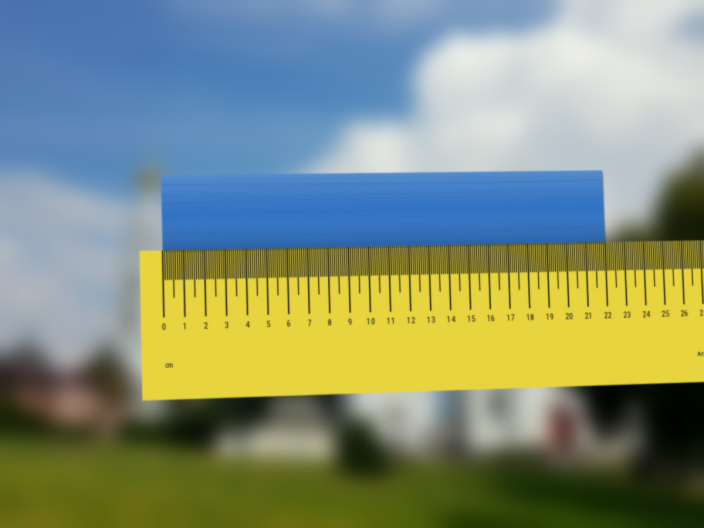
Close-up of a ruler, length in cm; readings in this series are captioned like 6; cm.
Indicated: 22; cm
